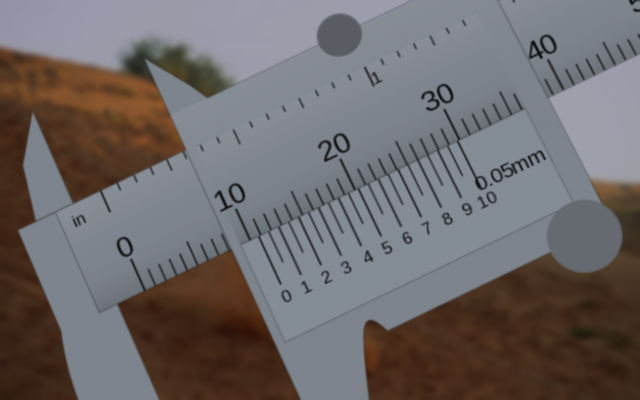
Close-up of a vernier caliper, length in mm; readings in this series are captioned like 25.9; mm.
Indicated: 10.8; mm
